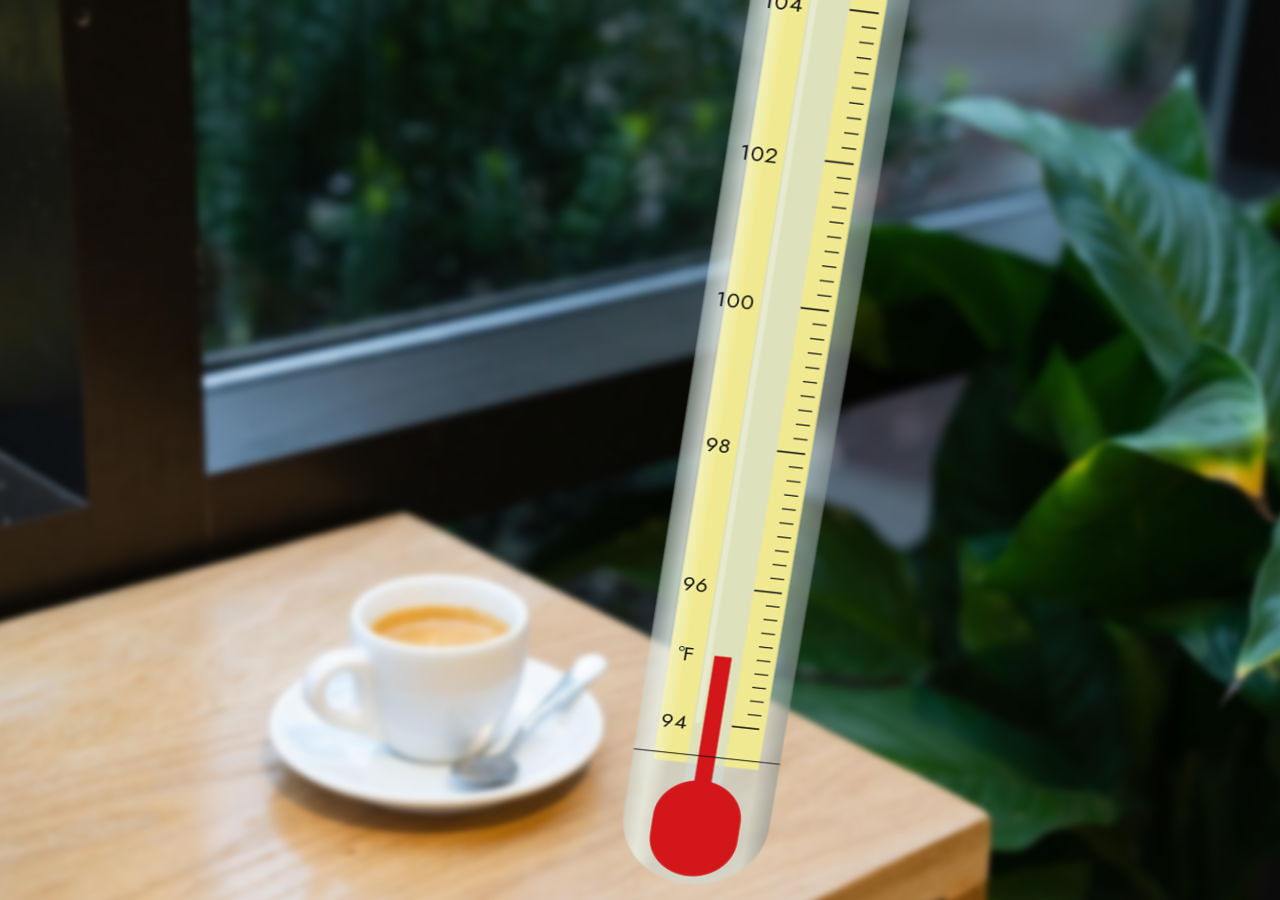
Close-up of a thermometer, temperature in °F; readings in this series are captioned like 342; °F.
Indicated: 95; °F
